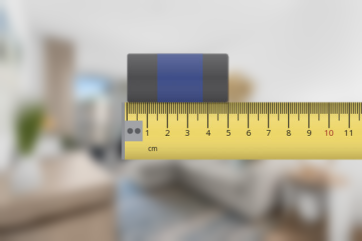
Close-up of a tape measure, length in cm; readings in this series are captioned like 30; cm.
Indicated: 5; cm
